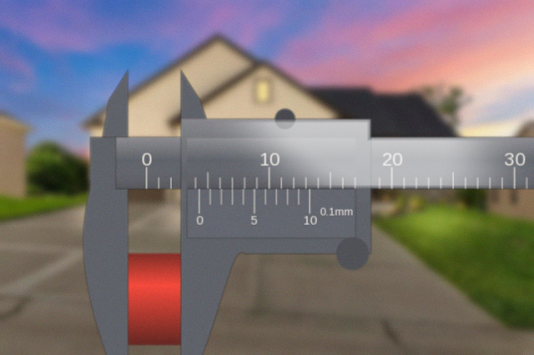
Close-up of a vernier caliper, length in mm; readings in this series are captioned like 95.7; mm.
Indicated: 4.3; mm
